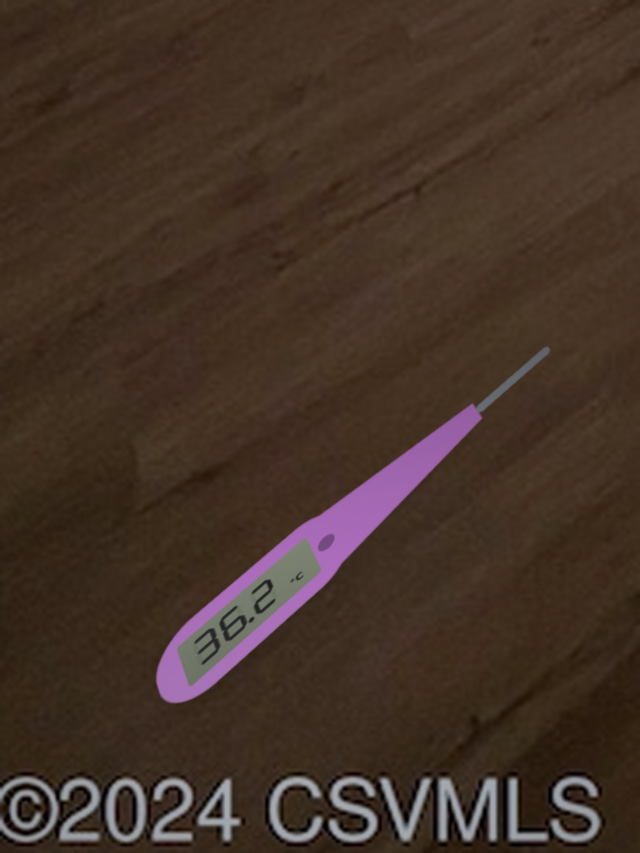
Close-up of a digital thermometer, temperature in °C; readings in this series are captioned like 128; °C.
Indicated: 36.2; °C
